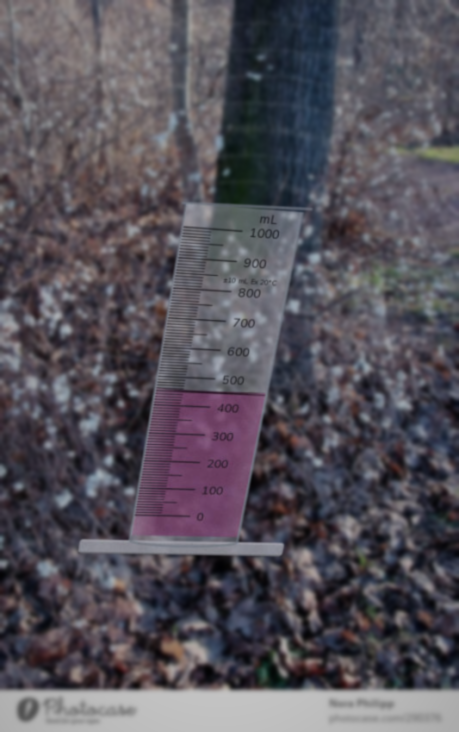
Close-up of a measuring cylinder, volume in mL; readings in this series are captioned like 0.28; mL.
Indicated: 450; mL
